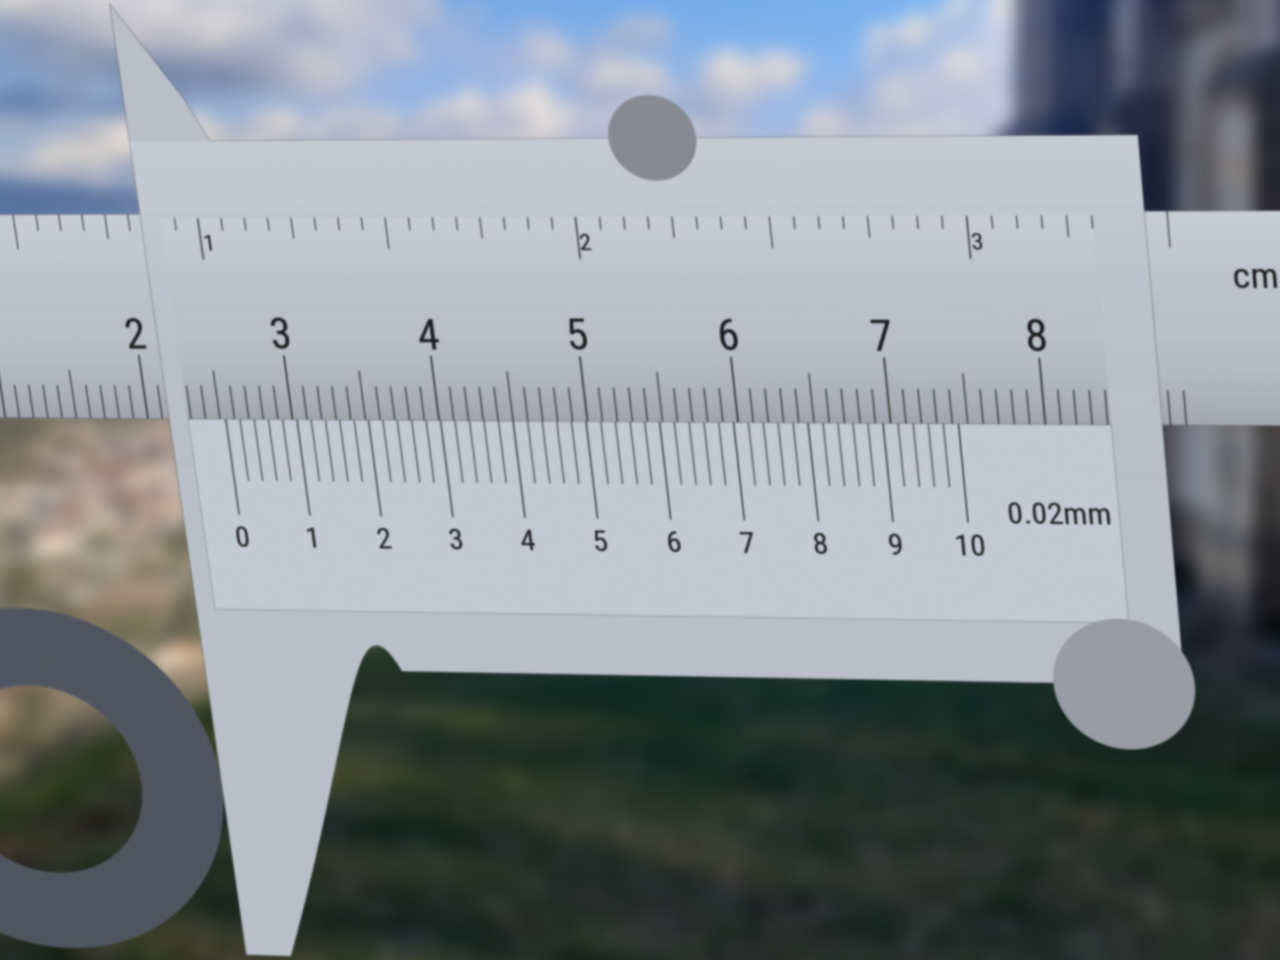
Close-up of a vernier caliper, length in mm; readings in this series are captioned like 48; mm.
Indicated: 25.4; mm
